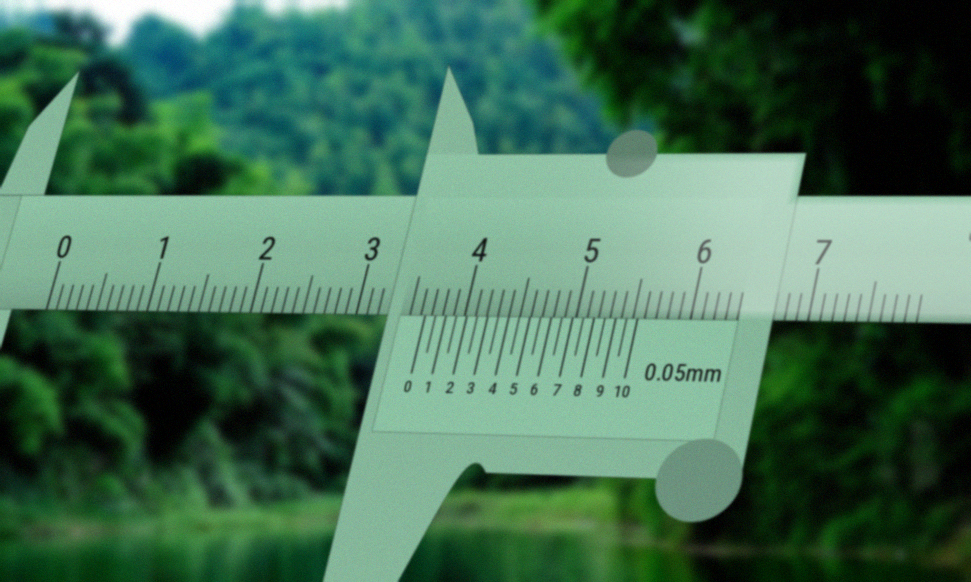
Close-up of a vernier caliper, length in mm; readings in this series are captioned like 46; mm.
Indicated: 36.4; mm
